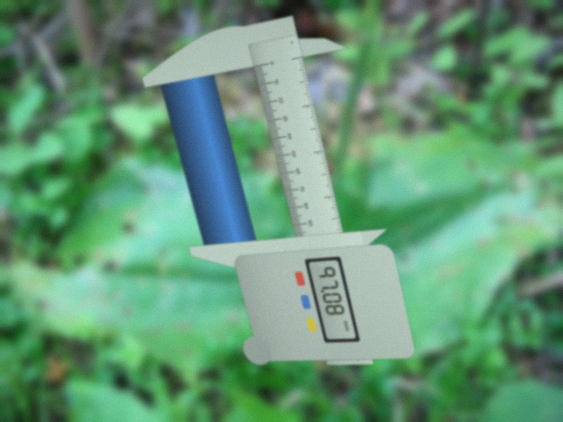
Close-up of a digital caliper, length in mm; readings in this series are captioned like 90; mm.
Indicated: 97.08; mm
